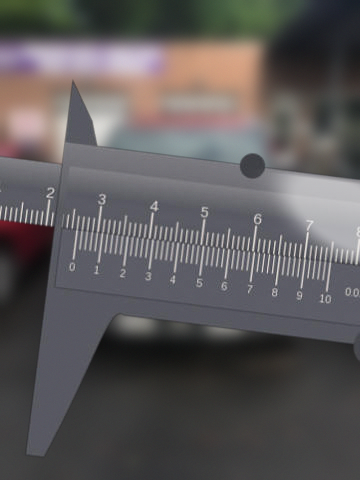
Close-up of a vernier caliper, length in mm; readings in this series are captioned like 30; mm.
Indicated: 26.0; mm
